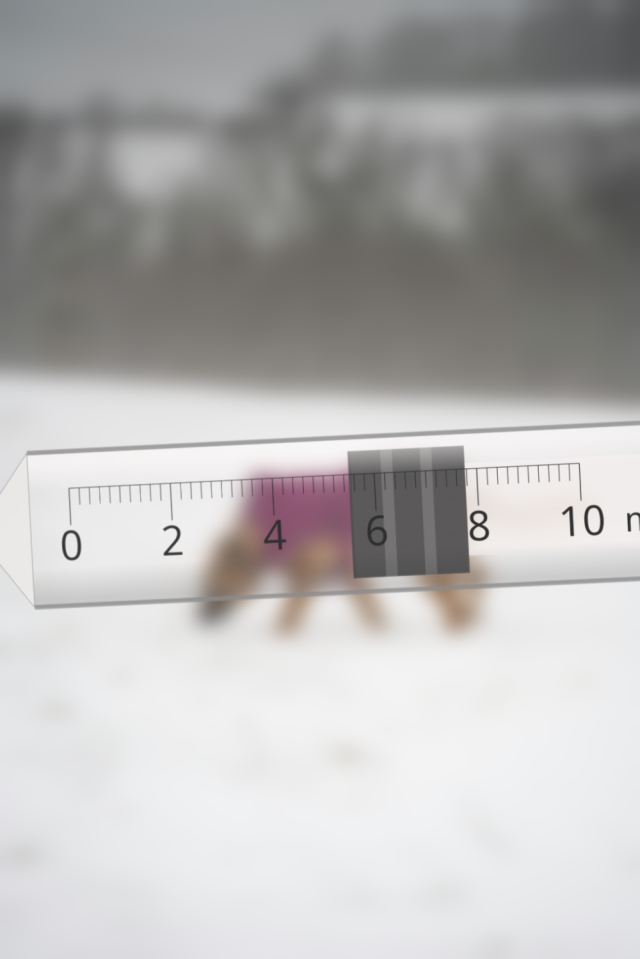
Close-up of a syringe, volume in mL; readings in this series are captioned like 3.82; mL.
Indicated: 5.5; mL
